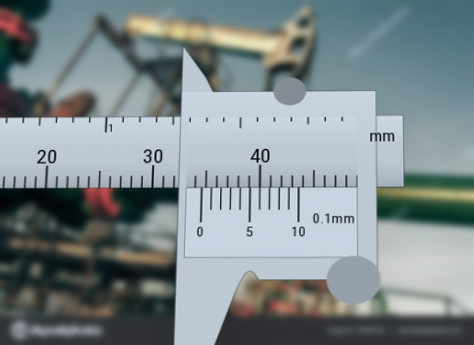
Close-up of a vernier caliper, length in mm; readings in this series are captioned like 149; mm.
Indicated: 34.6; mm
